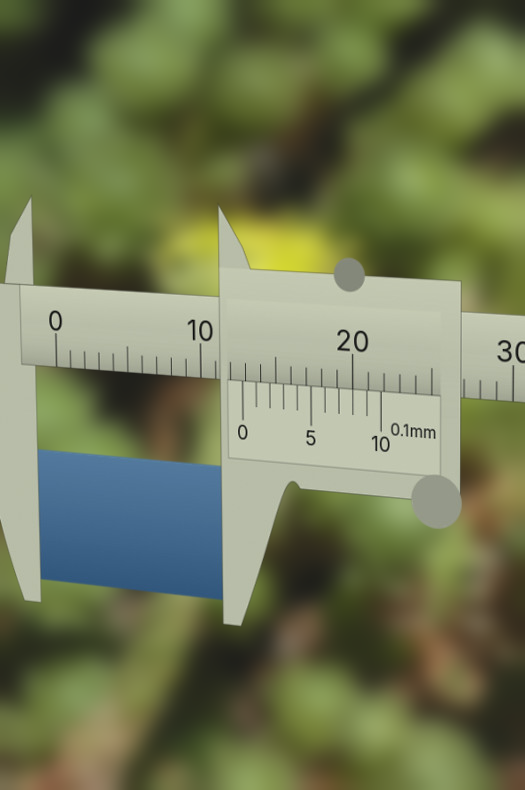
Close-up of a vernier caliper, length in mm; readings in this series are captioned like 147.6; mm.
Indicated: 12.8; mm
